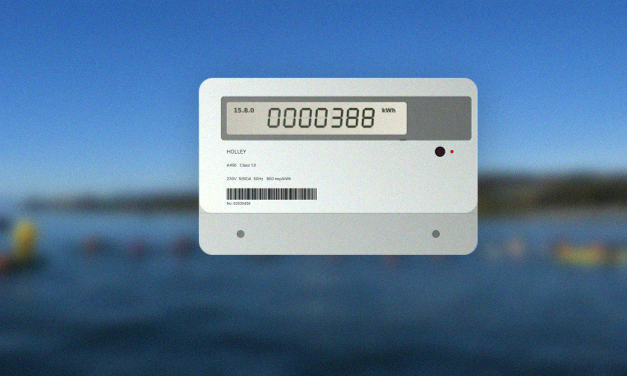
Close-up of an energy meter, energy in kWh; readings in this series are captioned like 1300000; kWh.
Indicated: 388; kWh
